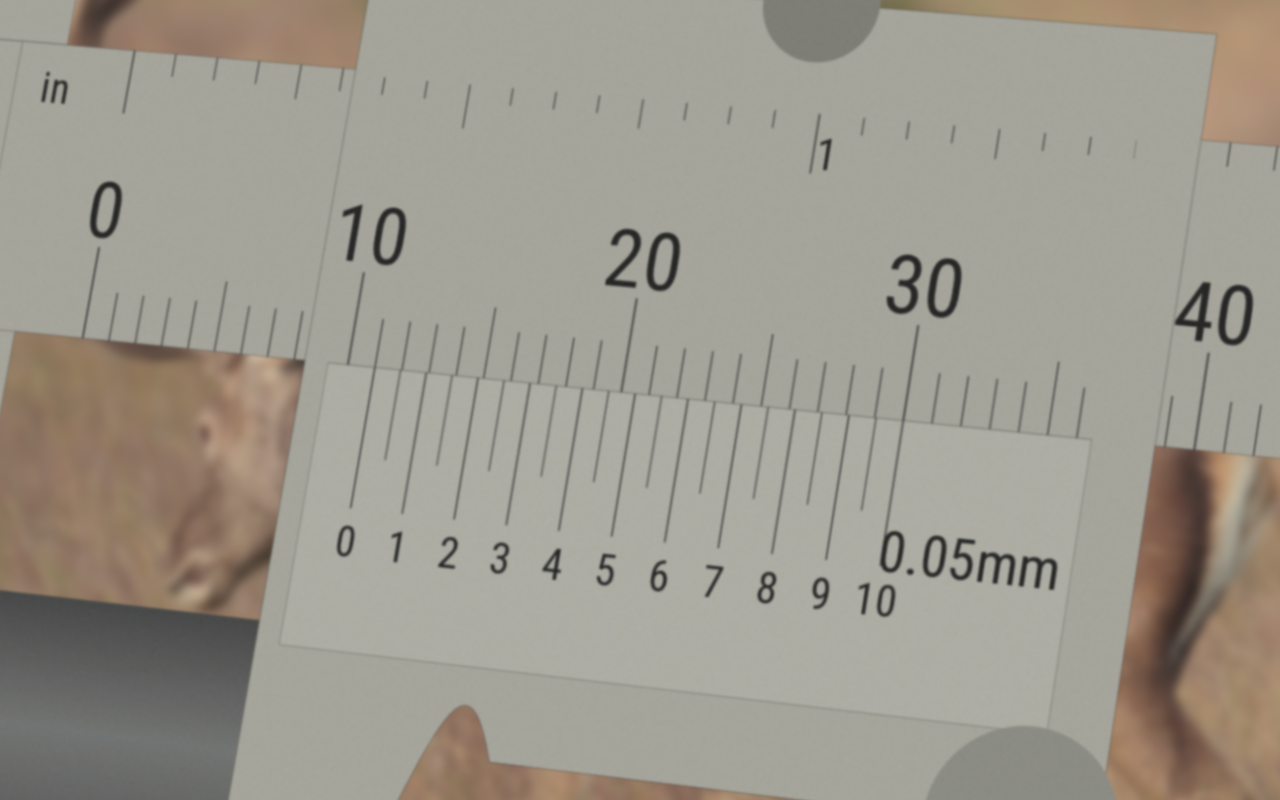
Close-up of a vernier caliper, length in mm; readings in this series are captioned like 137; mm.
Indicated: 11.0; mm
